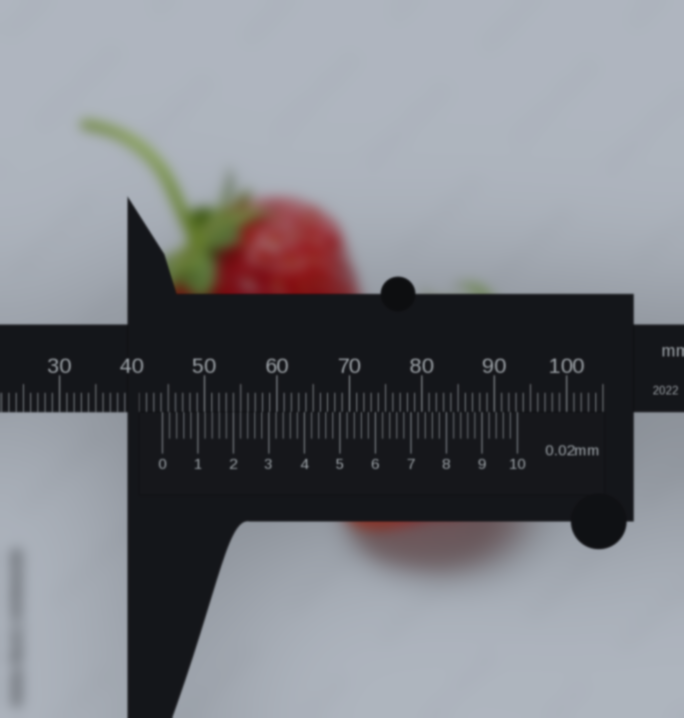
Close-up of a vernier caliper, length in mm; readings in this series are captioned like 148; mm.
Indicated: 44.2; mm
